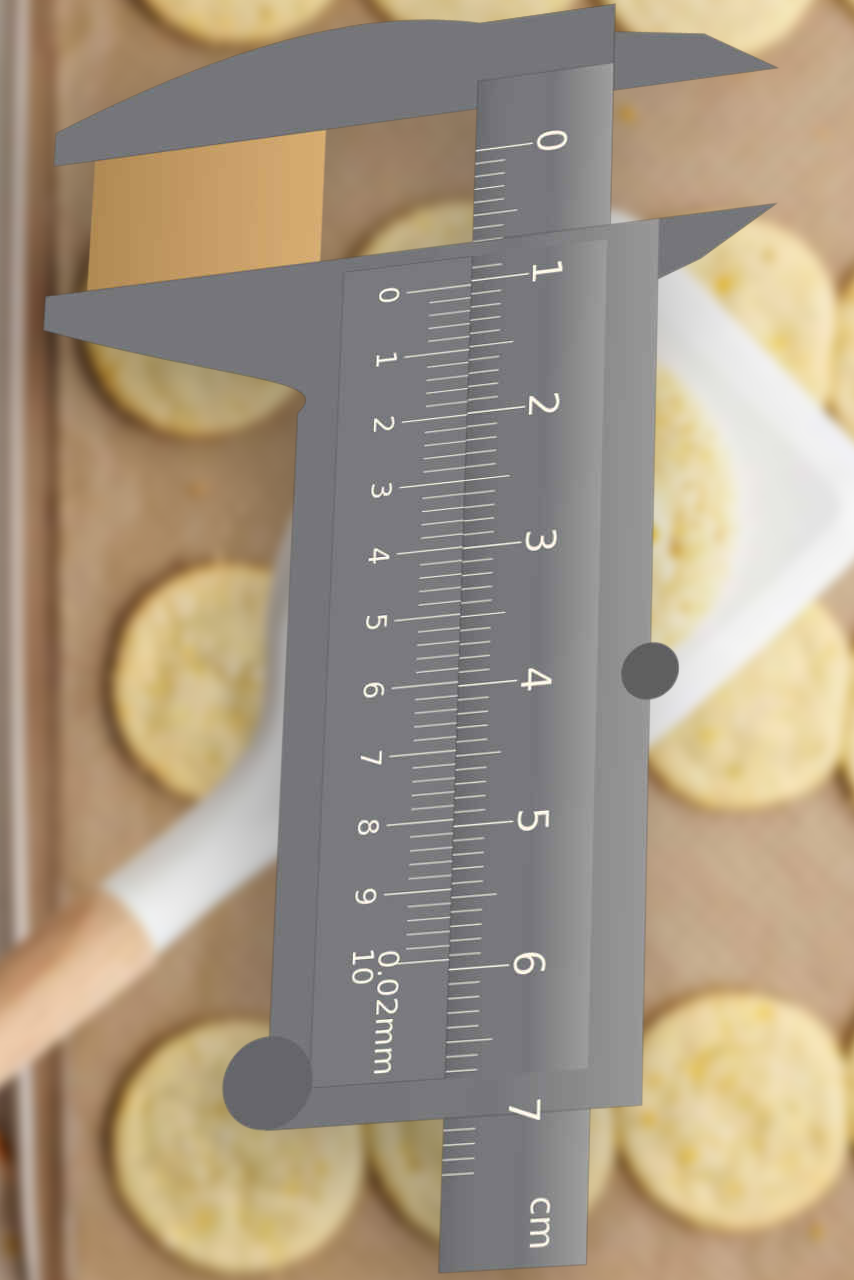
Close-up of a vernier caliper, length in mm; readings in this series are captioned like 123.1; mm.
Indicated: 10.3; mm
